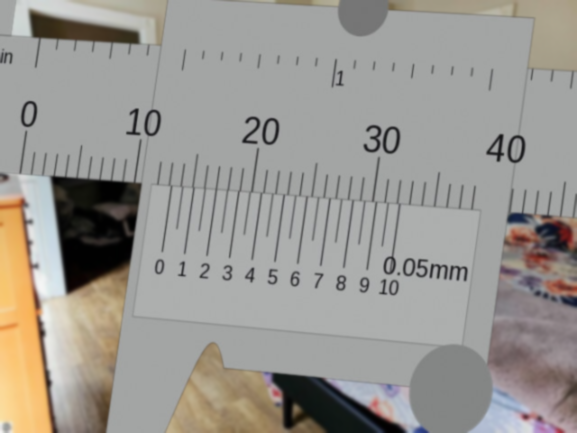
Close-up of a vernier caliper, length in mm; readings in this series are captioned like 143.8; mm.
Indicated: 13.2; mm
